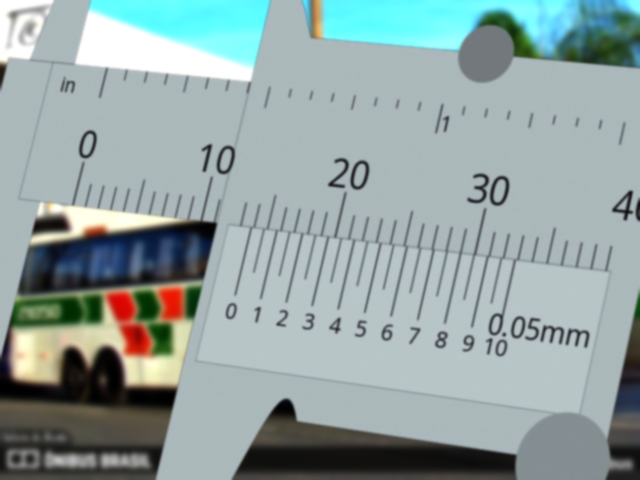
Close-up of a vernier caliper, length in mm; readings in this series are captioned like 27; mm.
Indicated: 13.8; mm
